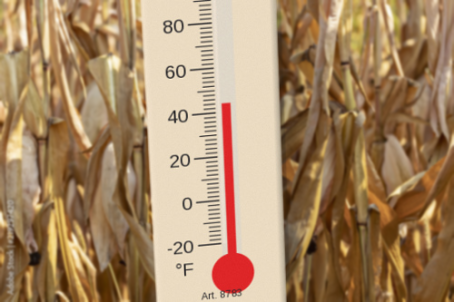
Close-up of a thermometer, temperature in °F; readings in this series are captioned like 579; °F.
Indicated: 44; °F
